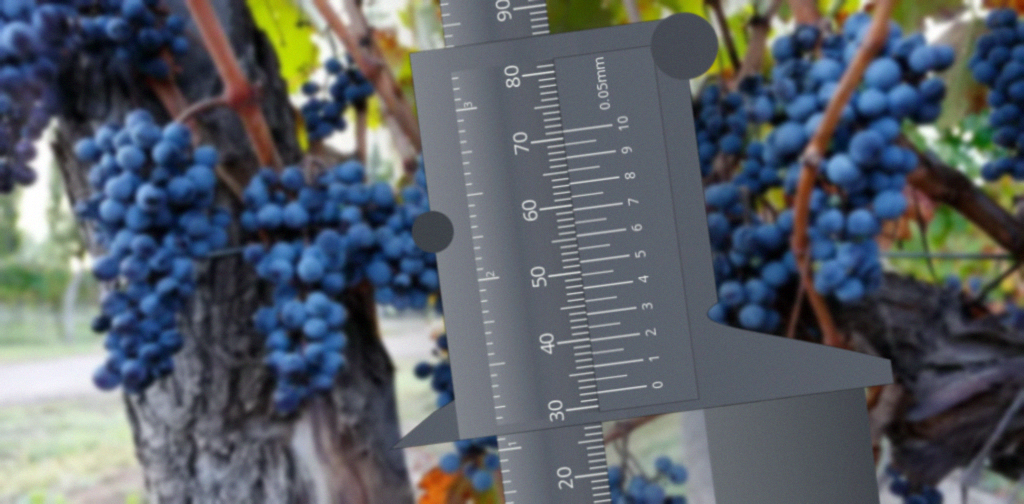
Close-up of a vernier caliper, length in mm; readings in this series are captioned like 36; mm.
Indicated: 32.0; mm
